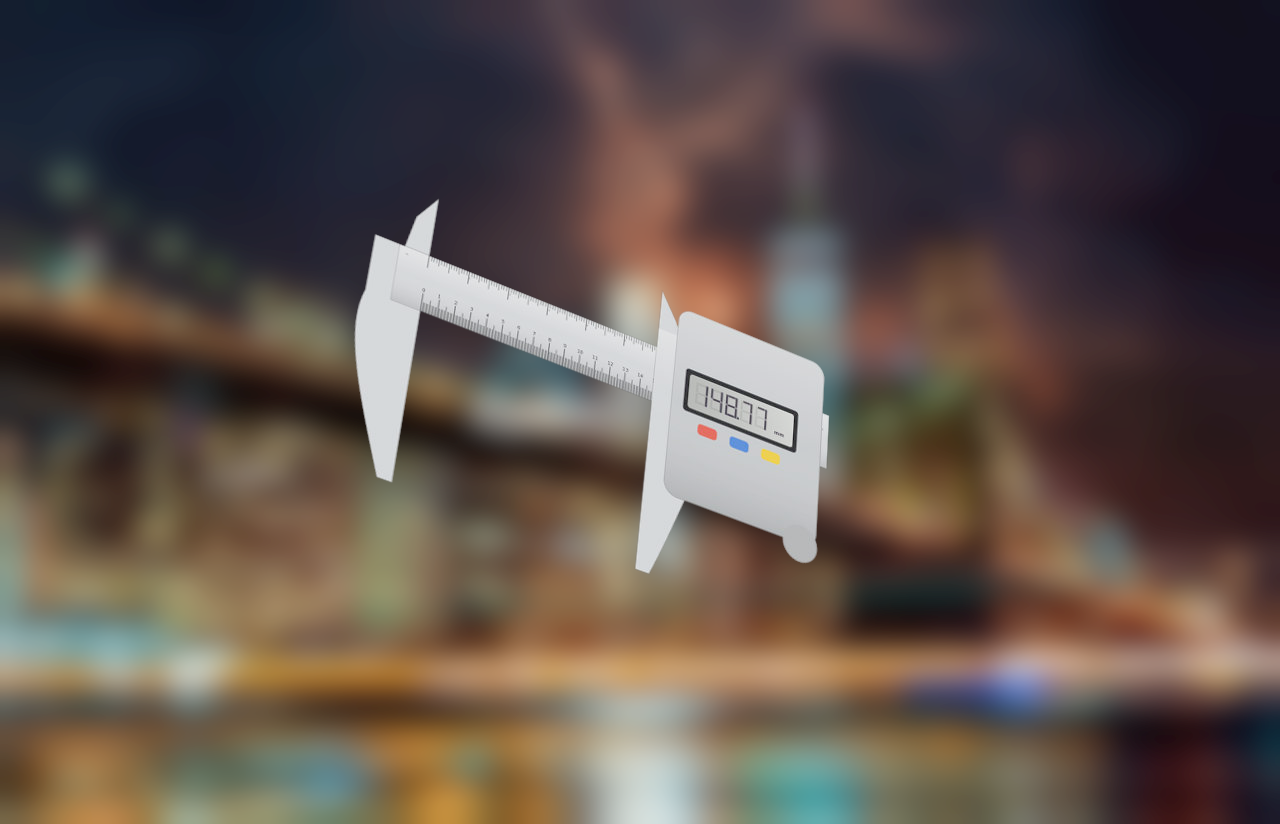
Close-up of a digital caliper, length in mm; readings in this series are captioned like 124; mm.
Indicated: 148.77; mm
